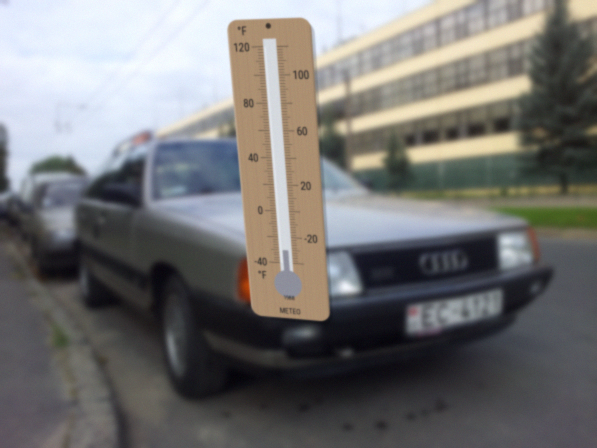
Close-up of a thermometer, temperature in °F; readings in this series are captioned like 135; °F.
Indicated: -30; °F
